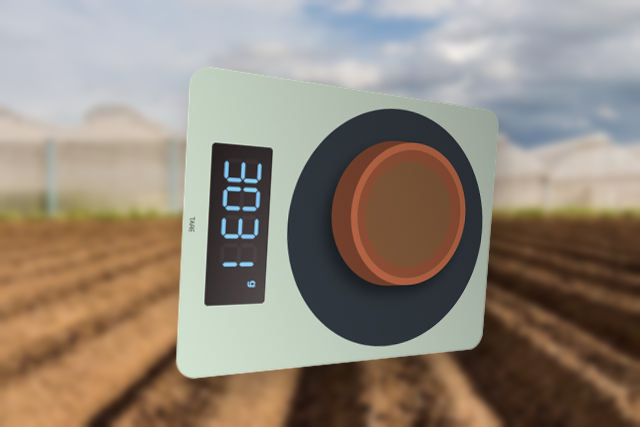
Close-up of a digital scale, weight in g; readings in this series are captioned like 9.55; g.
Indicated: 3031; g
